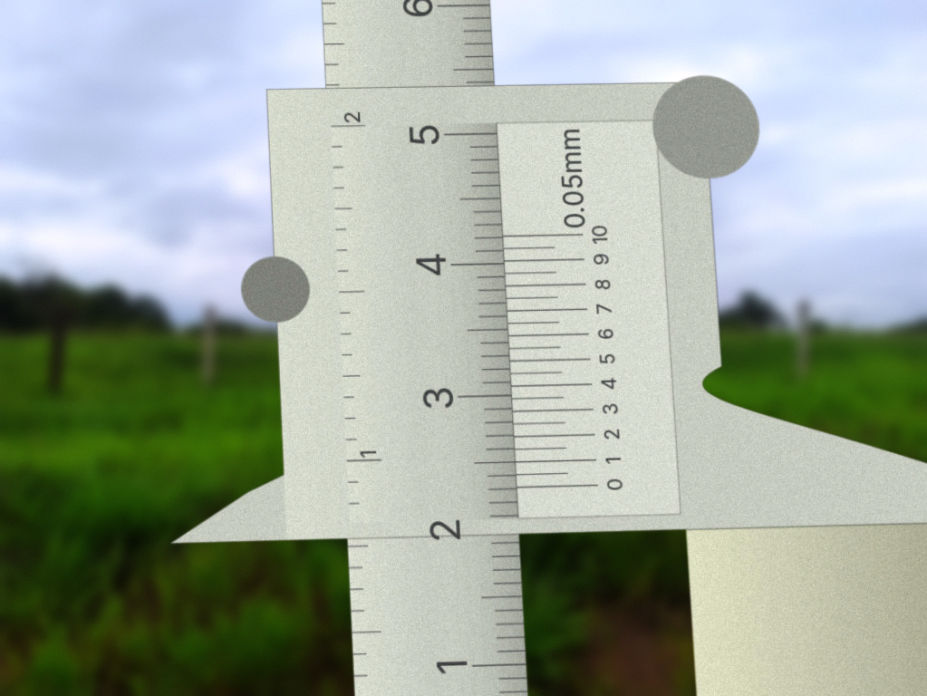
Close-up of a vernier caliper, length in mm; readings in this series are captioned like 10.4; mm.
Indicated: 23.1; mm
